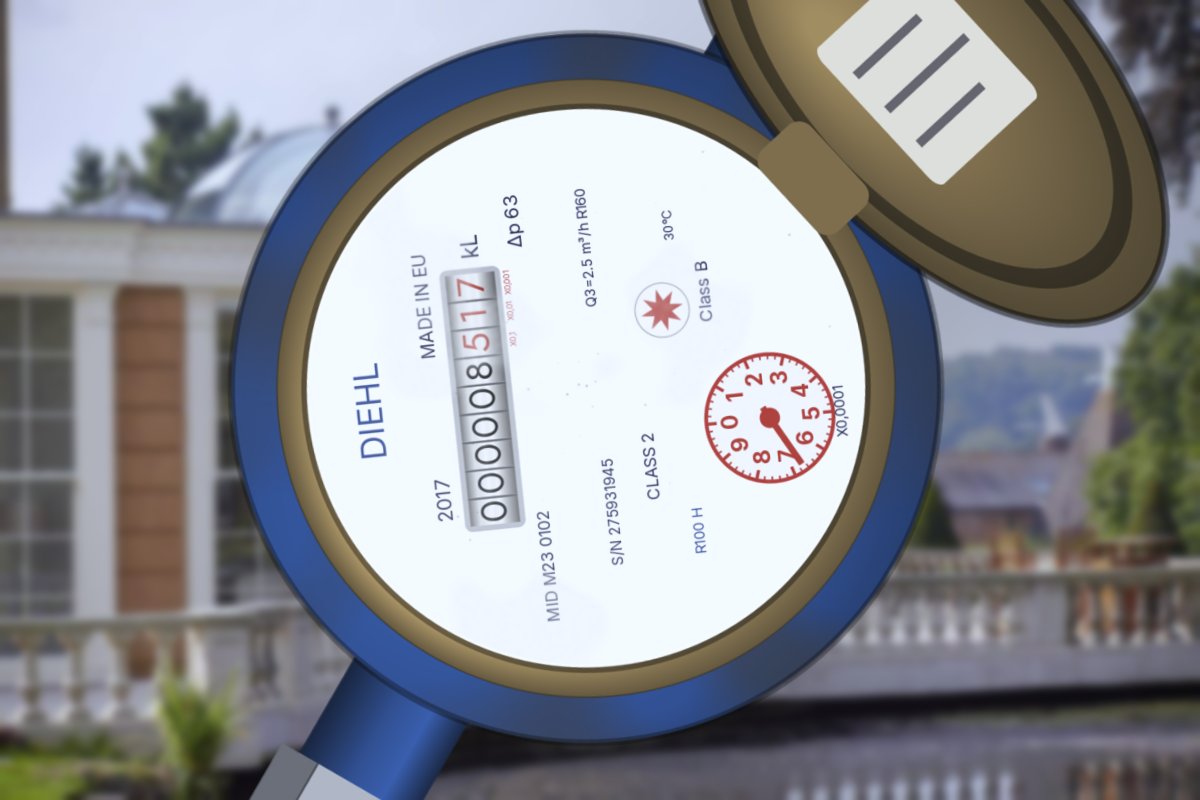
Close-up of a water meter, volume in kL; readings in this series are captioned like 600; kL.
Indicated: 8.5176; kL
